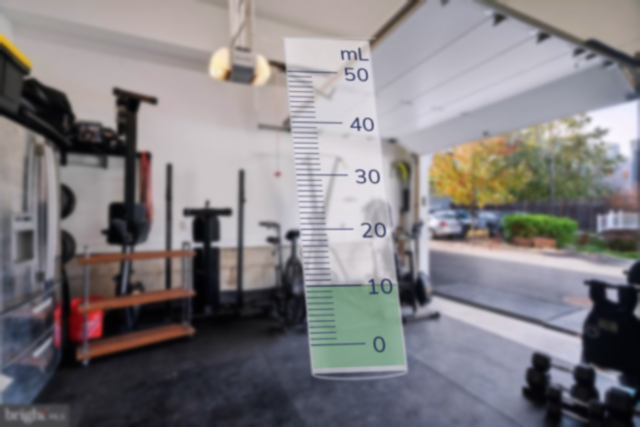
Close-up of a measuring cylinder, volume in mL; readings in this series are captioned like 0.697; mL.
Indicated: 10; mL
